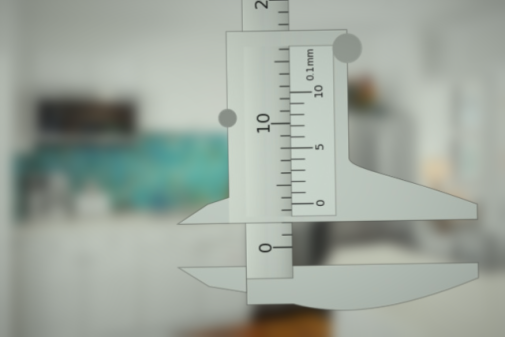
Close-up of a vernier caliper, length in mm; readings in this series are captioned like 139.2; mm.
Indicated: 3.5; mm
